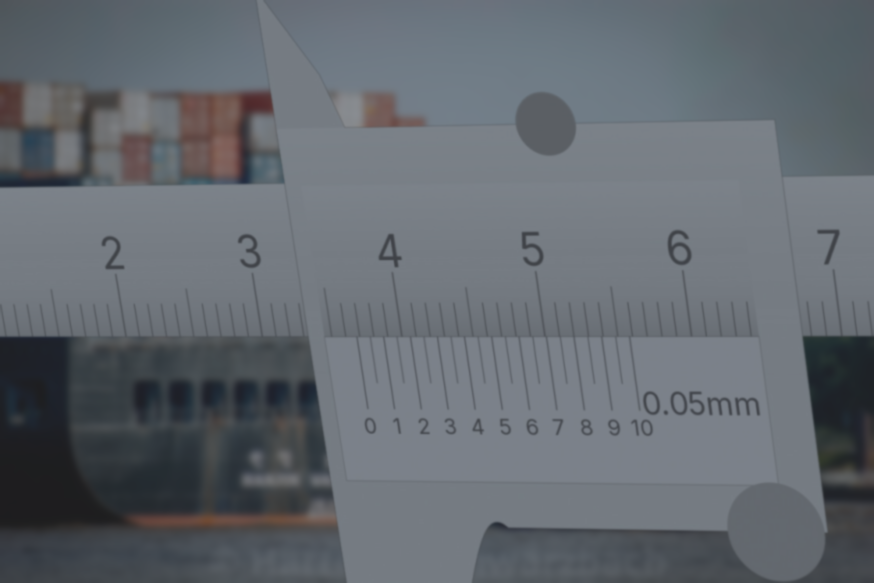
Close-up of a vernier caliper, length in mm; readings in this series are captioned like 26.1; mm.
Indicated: 36.8; mm
